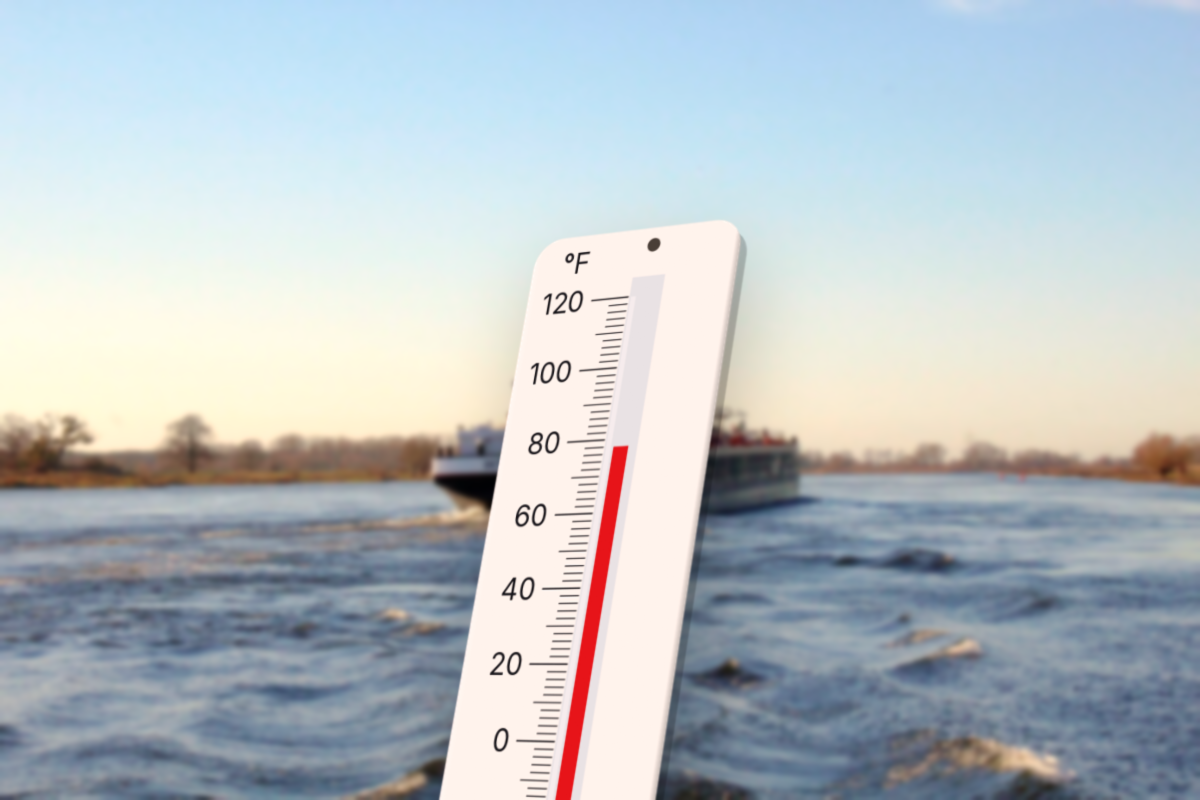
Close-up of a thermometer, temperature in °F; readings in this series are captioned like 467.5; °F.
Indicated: 78; °F
